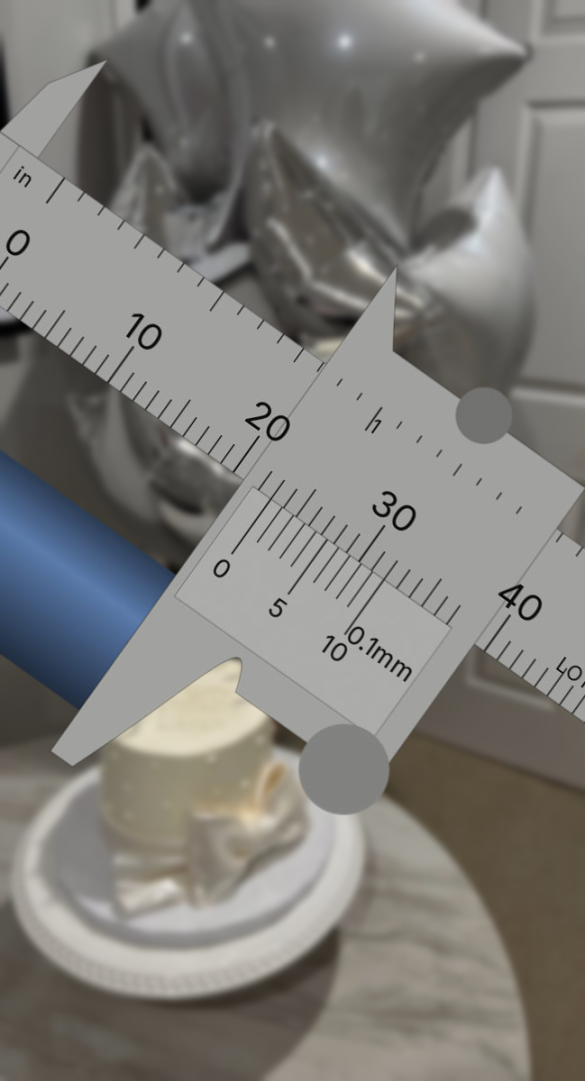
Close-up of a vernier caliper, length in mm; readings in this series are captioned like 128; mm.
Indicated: 23.0; mm
